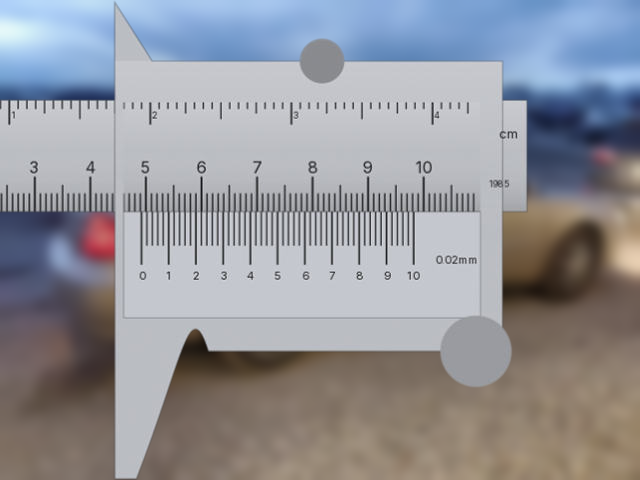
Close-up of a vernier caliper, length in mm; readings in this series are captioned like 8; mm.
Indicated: 49.2; mm
